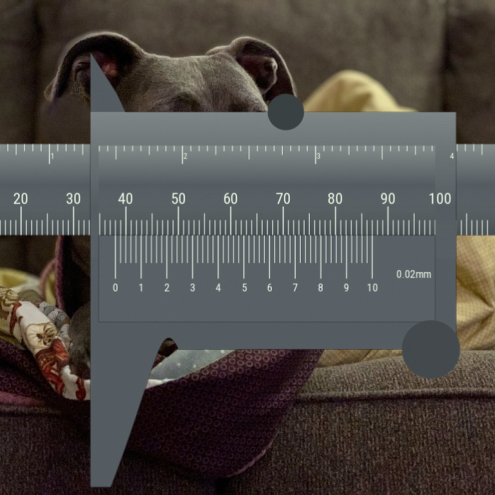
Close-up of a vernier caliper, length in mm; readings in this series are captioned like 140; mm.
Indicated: 38.0; mm
